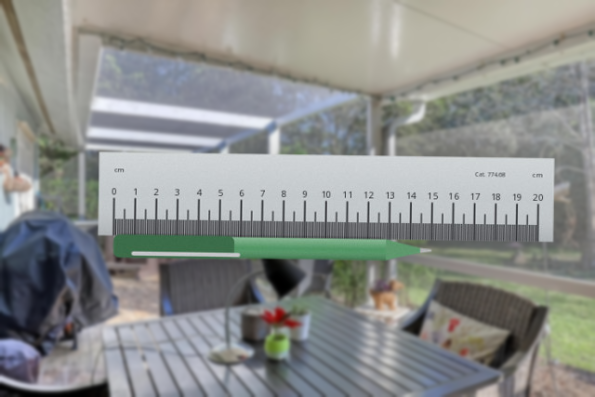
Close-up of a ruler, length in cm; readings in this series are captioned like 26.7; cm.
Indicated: 15; cm
